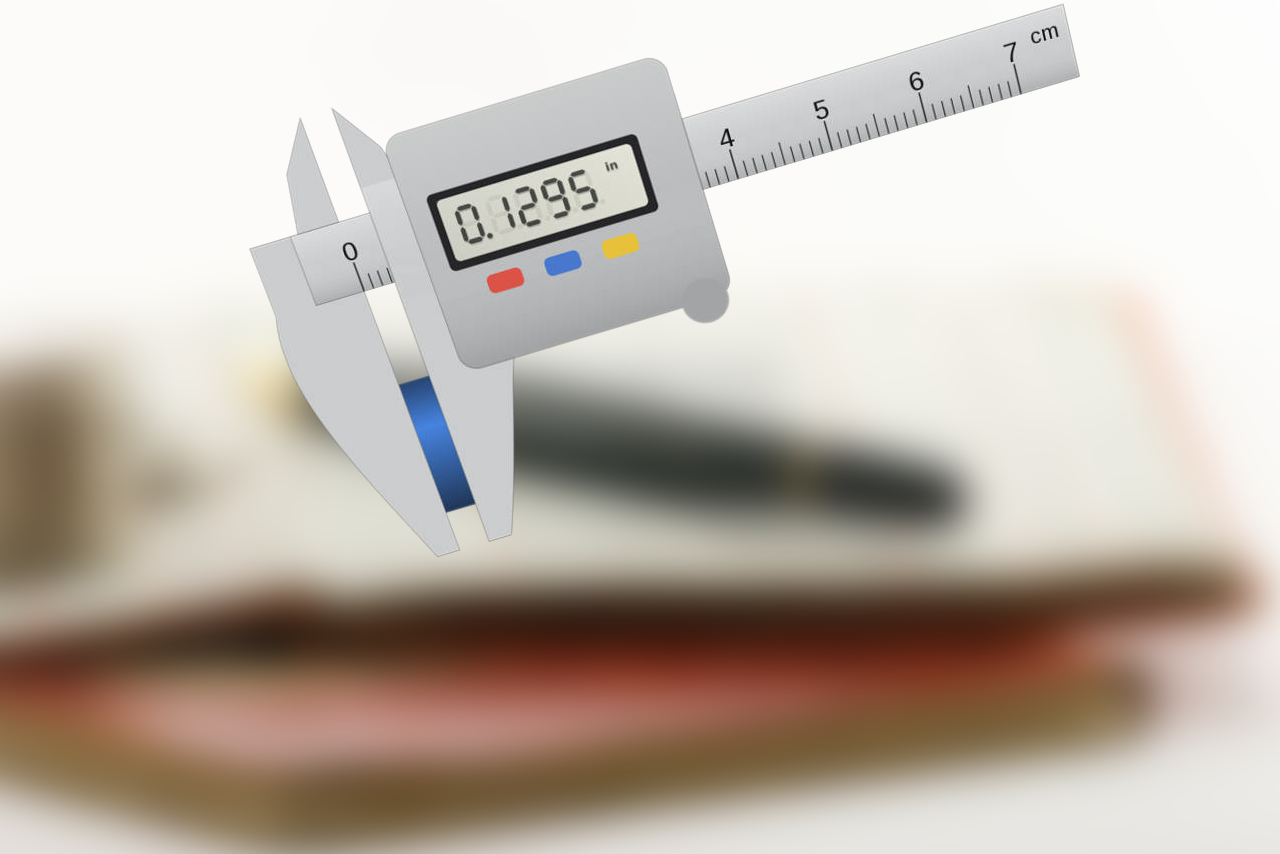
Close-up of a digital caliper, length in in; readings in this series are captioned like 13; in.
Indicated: 0.1295; in
